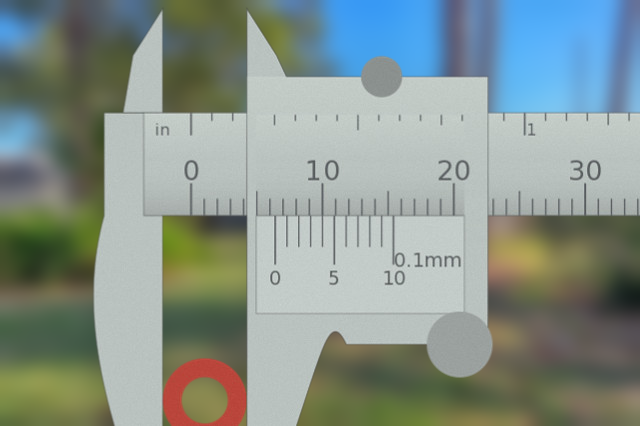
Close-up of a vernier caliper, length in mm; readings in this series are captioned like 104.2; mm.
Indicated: 6.4; mm
